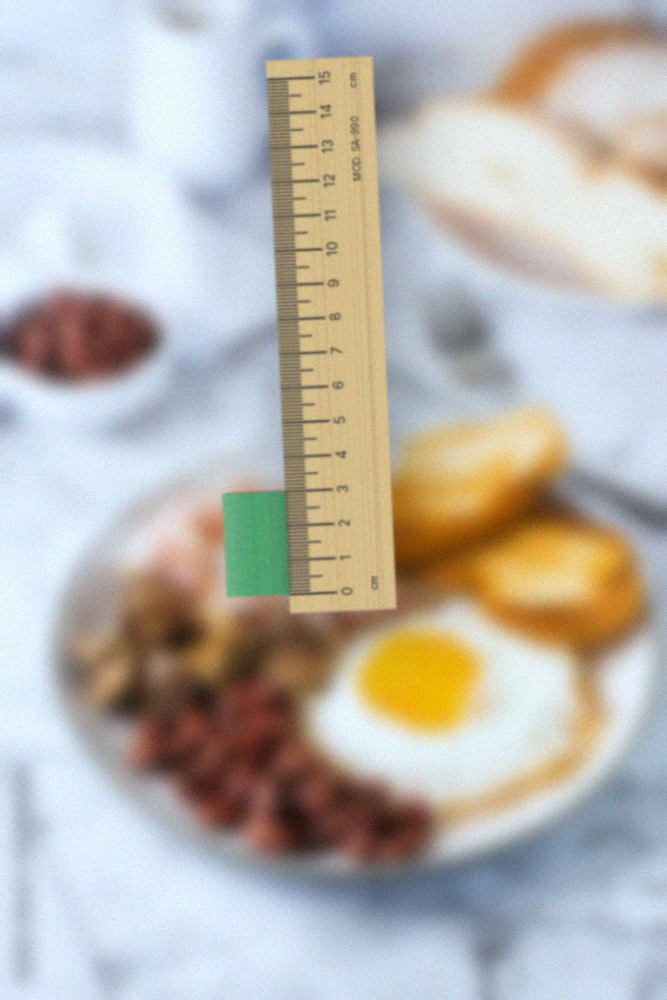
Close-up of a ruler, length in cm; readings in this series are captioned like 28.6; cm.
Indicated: 3; cm
